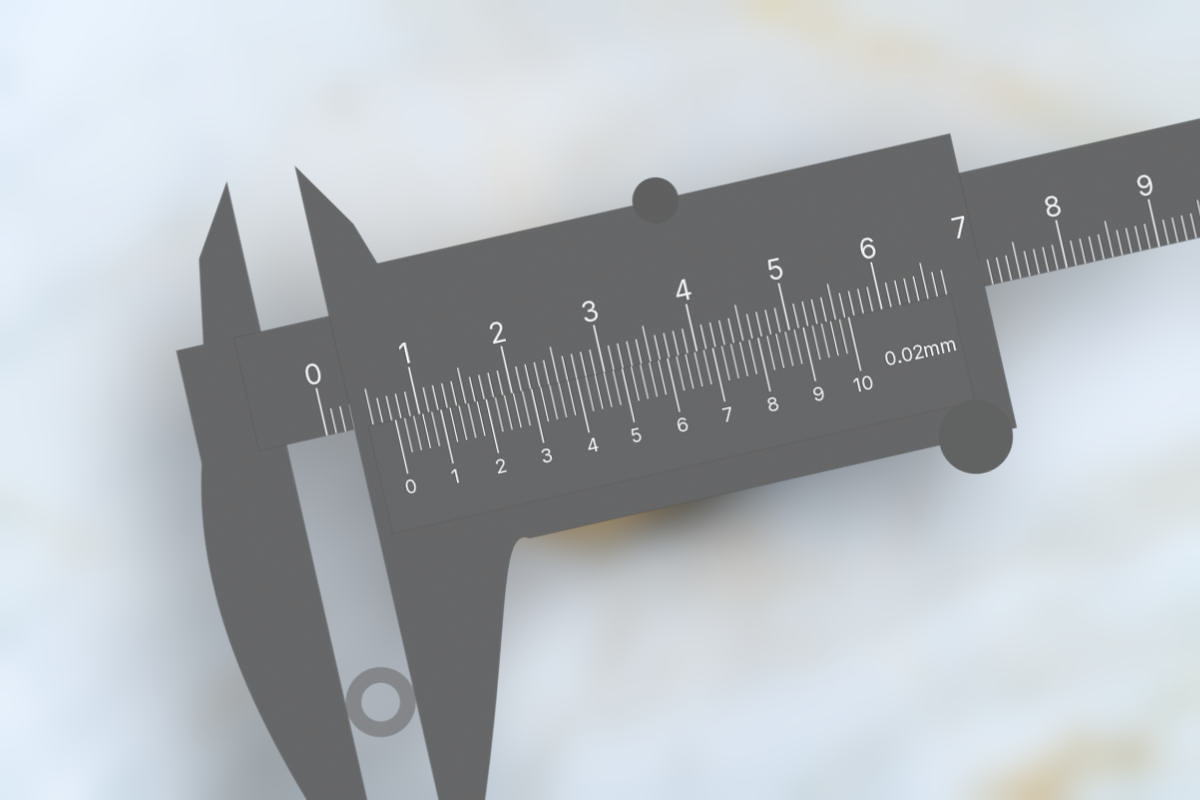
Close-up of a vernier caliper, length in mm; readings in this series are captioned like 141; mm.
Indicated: 7.4; mm
